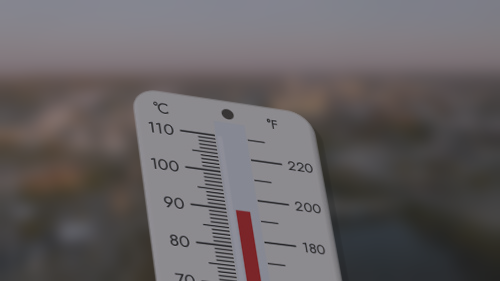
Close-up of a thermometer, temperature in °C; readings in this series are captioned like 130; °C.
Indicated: 90; °C
